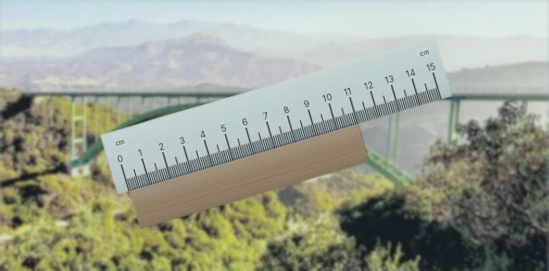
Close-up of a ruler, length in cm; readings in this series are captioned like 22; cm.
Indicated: 11; cm
